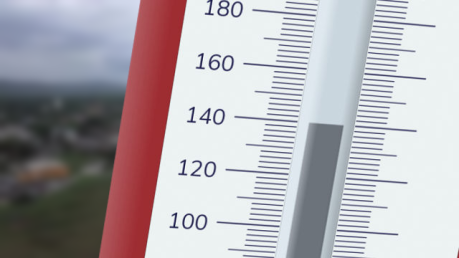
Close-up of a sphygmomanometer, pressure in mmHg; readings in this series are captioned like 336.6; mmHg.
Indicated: 140; mmHg
